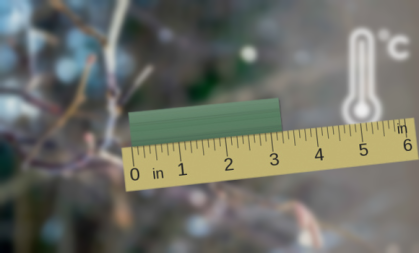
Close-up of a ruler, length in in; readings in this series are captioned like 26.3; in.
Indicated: 3.25; in
